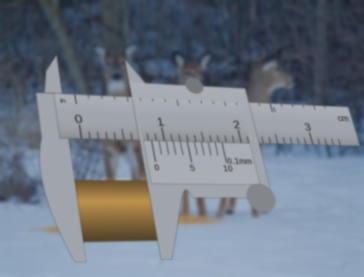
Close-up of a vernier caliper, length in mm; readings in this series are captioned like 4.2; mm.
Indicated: 8.4; mm
